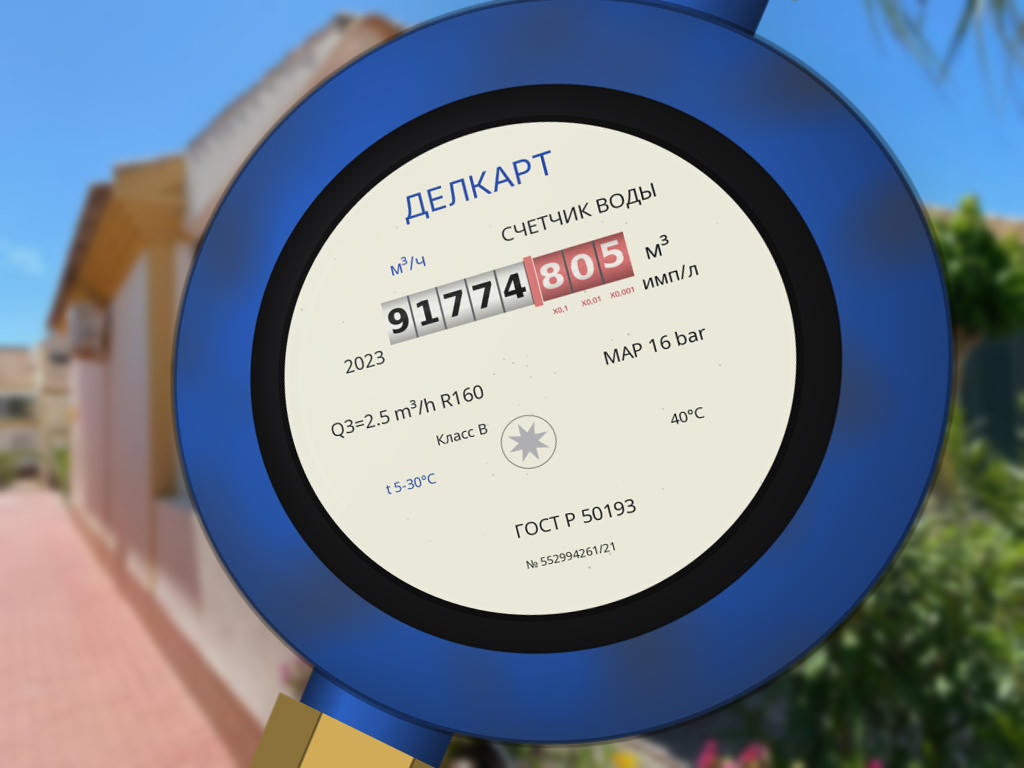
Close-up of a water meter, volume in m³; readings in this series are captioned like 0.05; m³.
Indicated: 91774.805; m³
